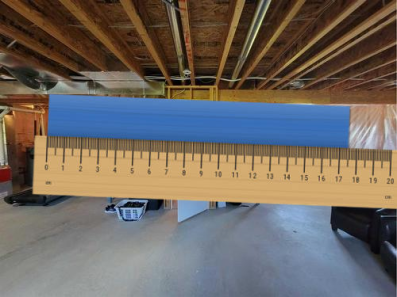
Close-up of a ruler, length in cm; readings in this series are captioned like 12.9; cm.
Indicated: 17.5; cm
